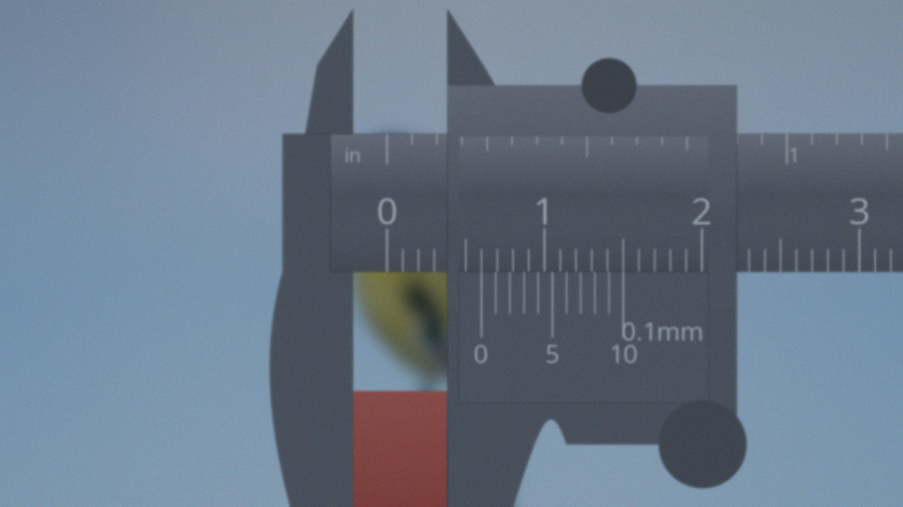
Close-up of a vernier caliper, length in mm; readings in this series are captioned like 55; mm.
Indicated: 6.0; mm
